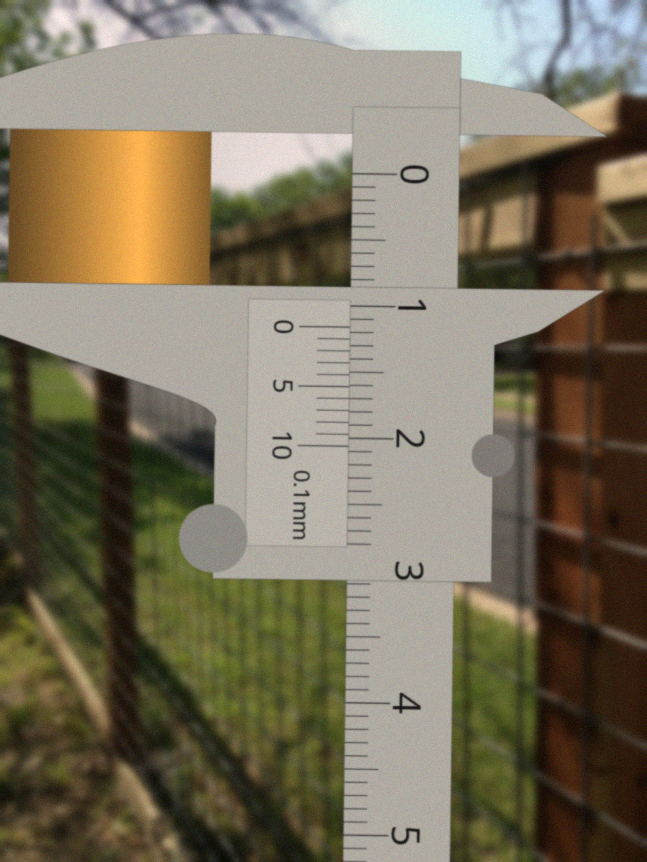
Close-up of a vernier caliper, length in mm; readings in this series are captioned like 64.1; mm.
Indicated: 11.6; mm
